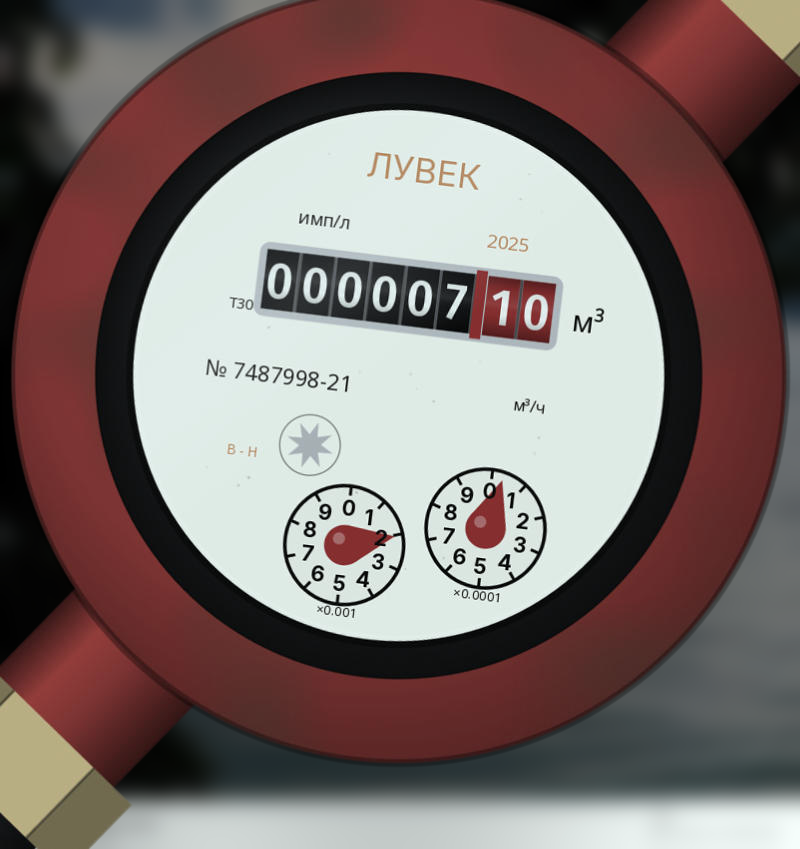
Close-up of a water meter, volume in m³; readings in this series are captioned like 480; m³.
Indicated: 7.1020; m³
